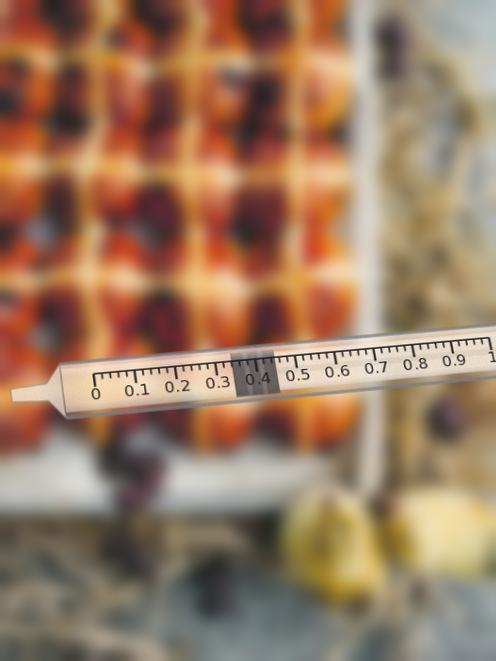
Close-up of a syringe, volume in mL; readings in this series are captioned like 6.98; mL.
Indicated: 0.34; mL
